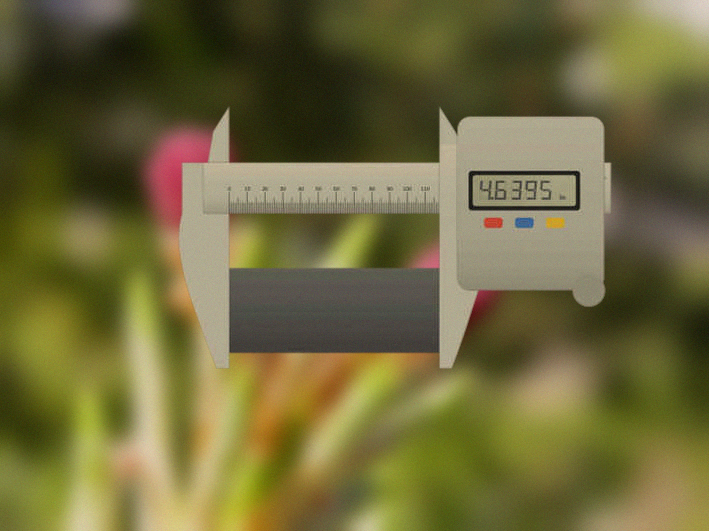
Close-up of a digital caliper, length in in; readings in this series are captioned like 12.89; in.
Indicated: 4.6395; in
